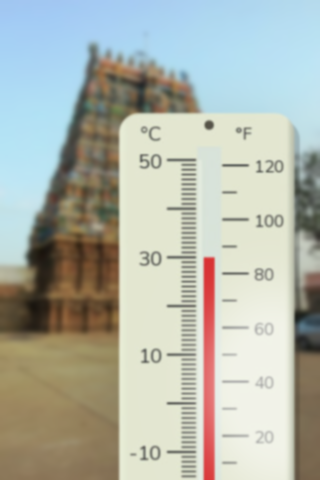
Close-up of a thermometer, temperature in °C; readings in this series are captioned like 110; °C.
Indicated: 30; °C
